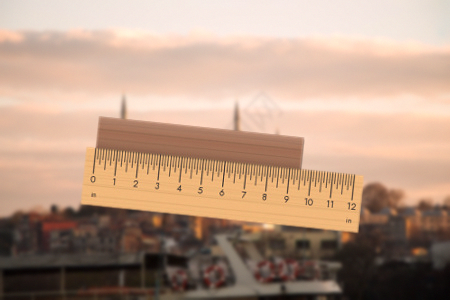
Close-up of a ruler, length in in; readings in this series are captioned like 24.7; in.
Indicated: 9.5; in
